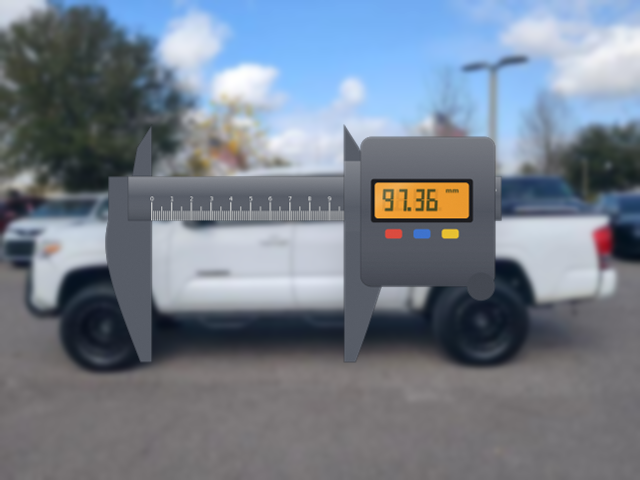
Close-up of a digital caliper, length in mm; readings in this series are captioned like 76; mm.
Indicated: 97.36; mm
